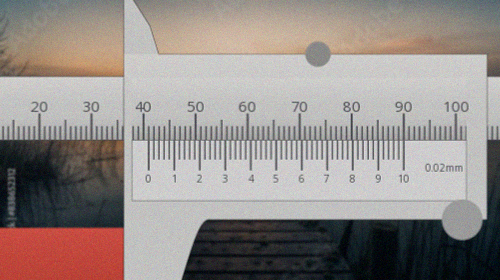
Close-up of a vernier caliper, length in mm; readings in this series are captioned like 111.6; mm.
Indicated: 41.0; mm
